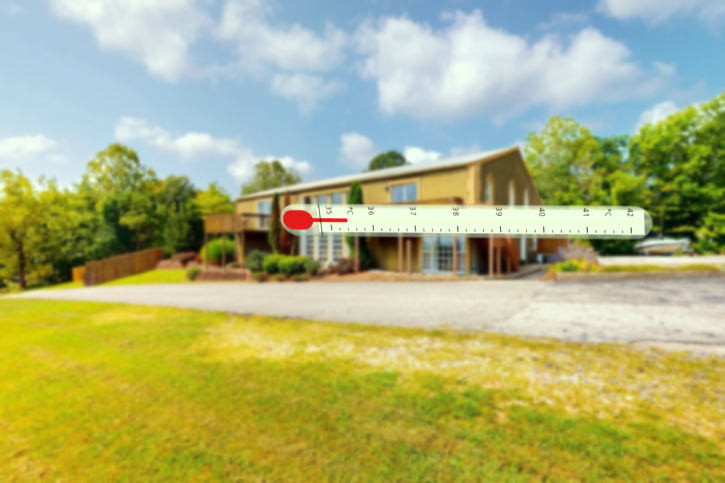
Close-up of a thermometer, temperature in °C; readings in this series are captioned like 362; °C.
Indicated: 35.4; °C
